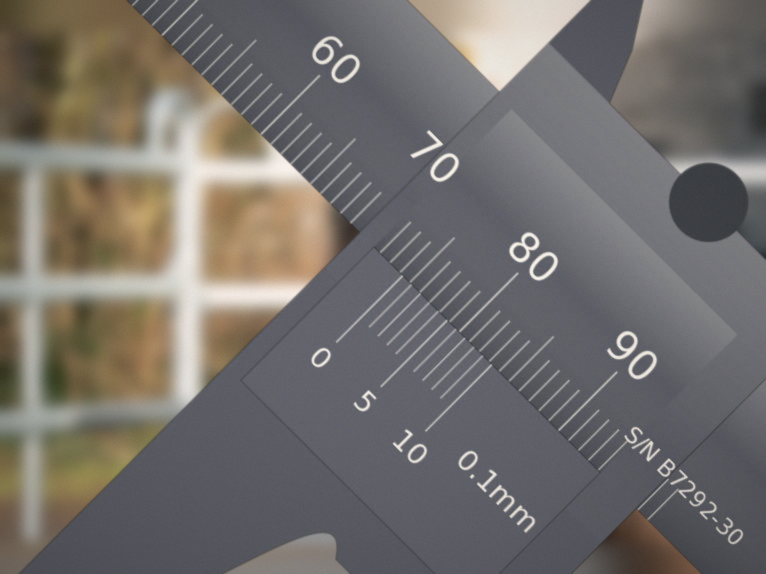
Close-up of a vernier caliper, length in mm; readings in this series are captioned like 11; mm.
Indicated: 74.3; mm
